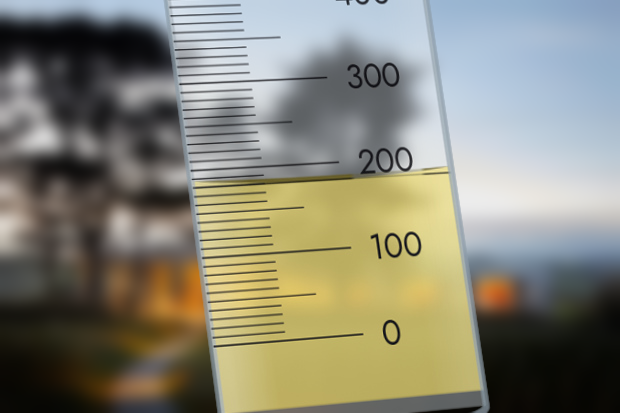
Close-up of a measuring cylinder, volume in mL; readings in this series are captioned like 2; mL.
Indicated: 180; mL
